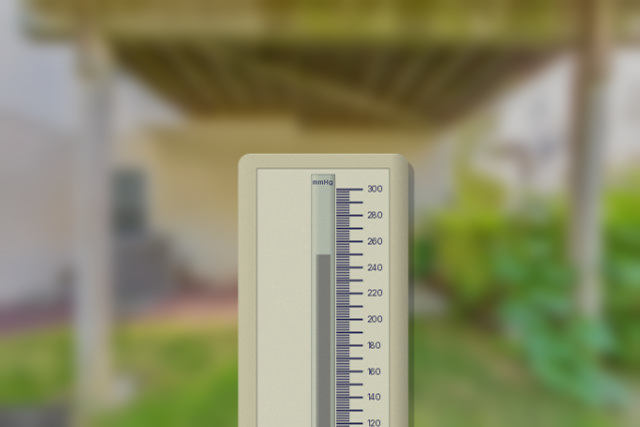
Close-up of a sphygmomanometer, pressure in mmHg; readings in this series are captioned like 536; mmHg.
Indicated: 250; mmHg
